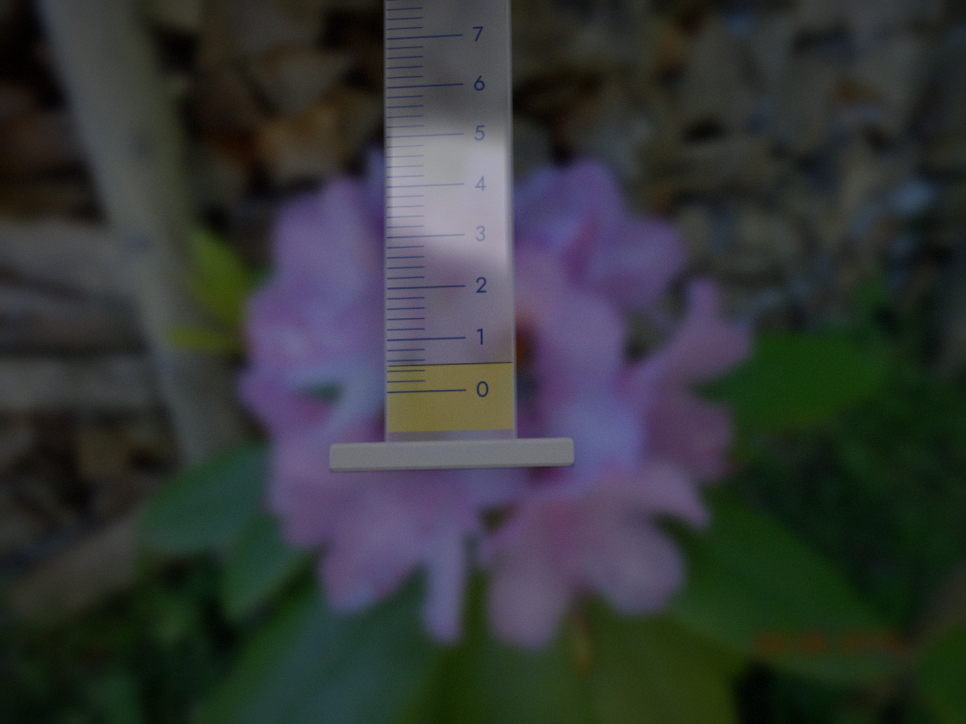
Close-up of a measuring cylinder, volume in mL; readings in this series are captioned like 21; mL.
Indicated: 0.5; mL
